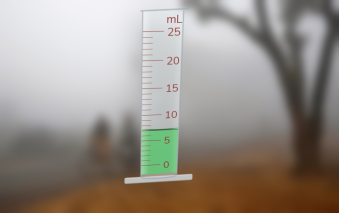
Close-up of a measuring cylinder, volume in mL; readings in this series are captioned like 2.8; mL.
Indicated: 7; mL
